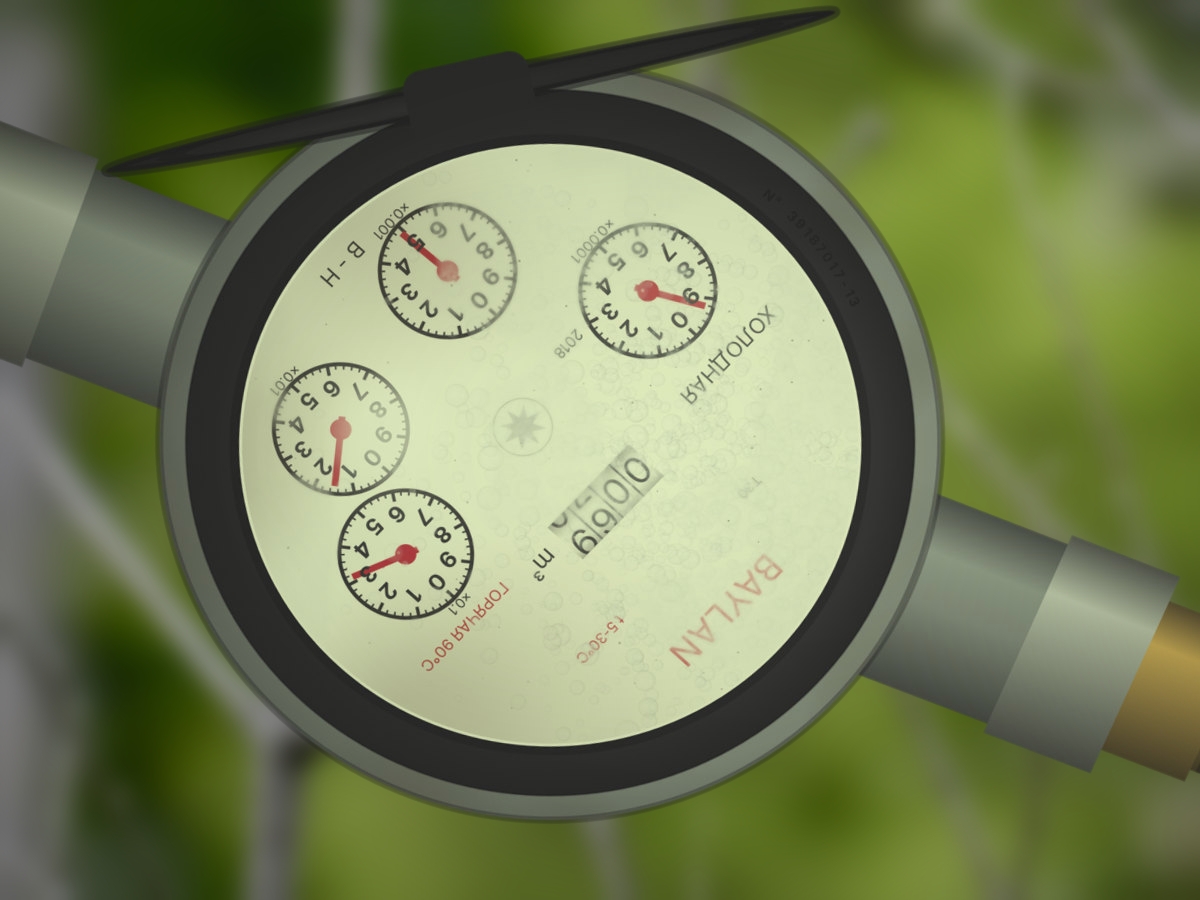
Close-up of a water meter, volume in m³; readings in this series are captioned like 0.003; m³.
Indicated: 69.3149; m³
